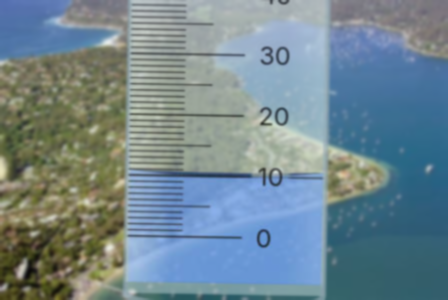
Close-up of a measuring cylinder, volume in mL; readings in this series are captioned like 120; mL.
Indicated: 10; mL
